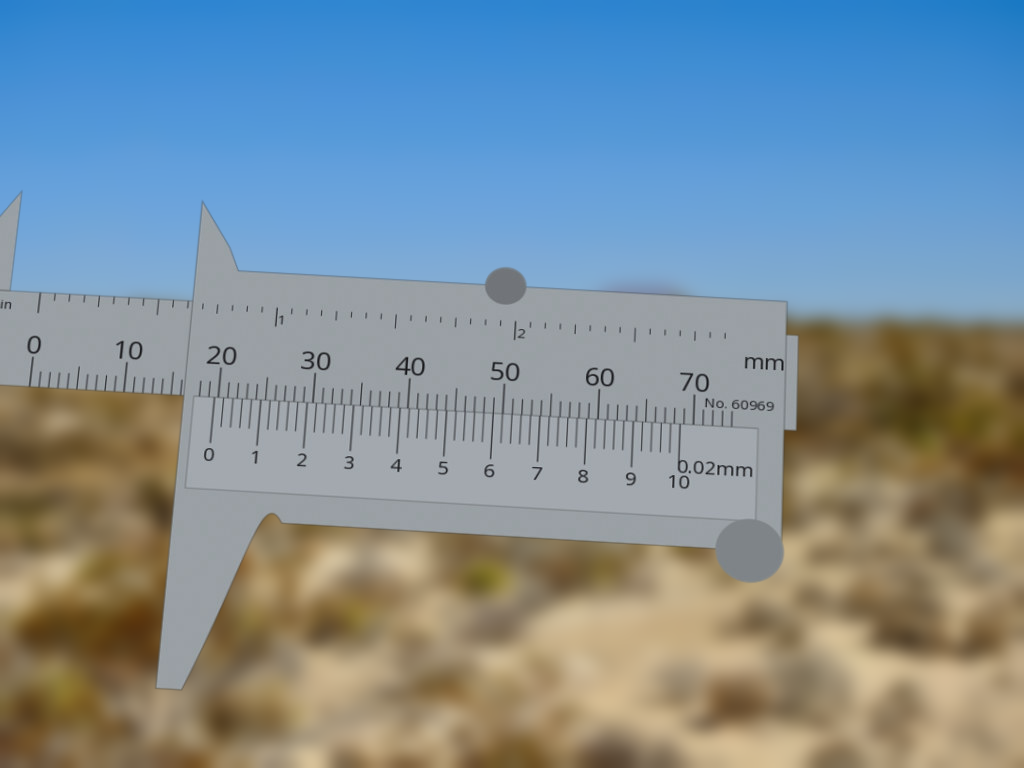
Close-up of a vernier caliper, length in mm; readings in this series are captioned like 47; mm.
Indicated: 19.6; mm
